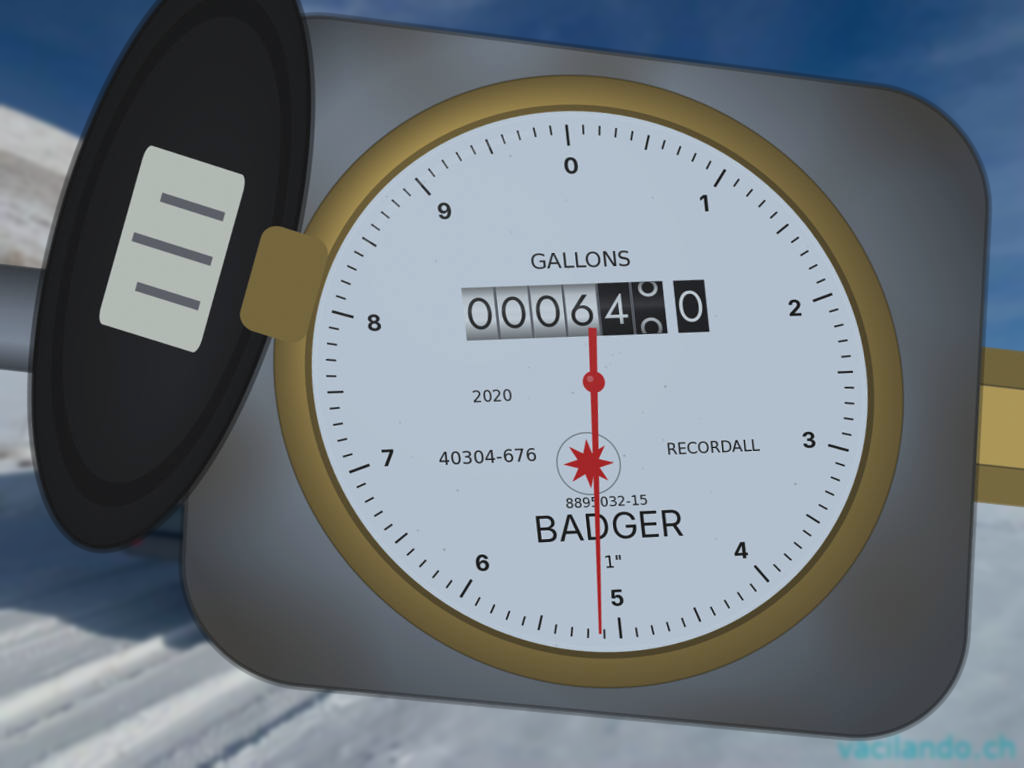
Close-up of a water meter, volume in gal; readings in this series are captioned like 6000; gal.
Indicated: 6485.1; gal
